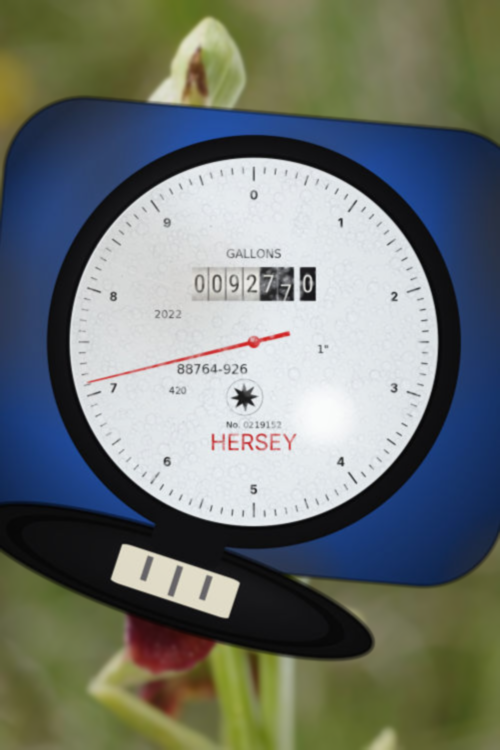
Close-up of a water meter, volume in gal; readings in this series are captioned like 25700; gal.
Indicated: 92767.1; gal
